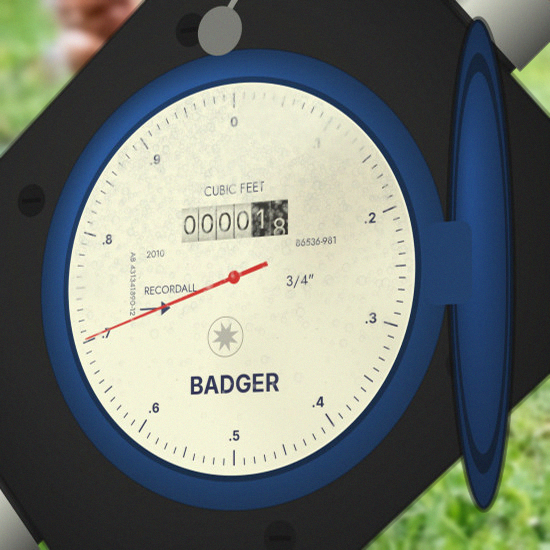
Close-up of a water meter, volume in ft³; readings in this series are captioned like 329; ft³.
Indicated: 17.70; ft³
